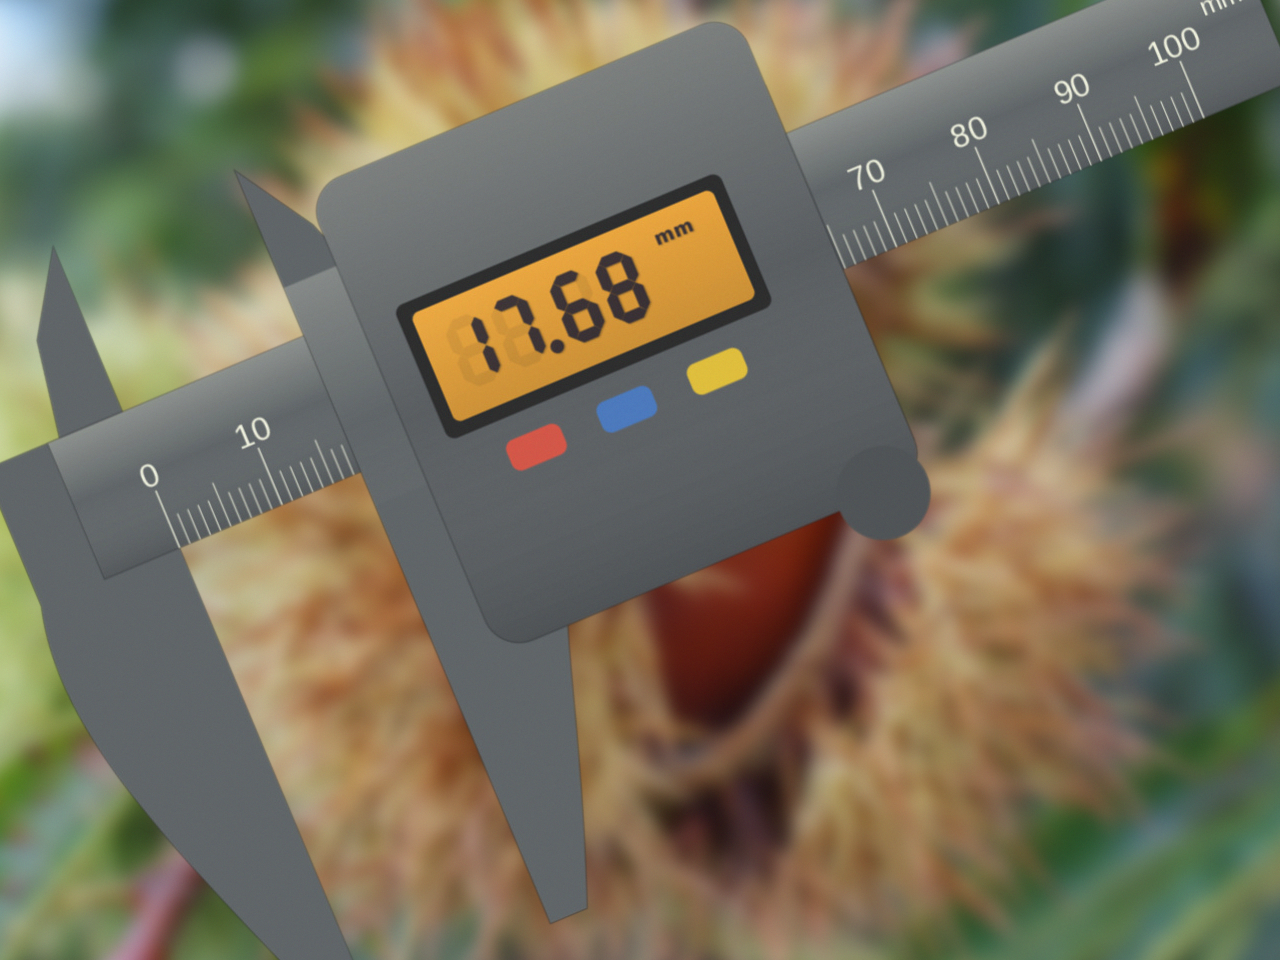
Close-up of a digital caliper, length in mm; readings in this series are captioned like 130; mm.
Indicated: 17.68; mm
